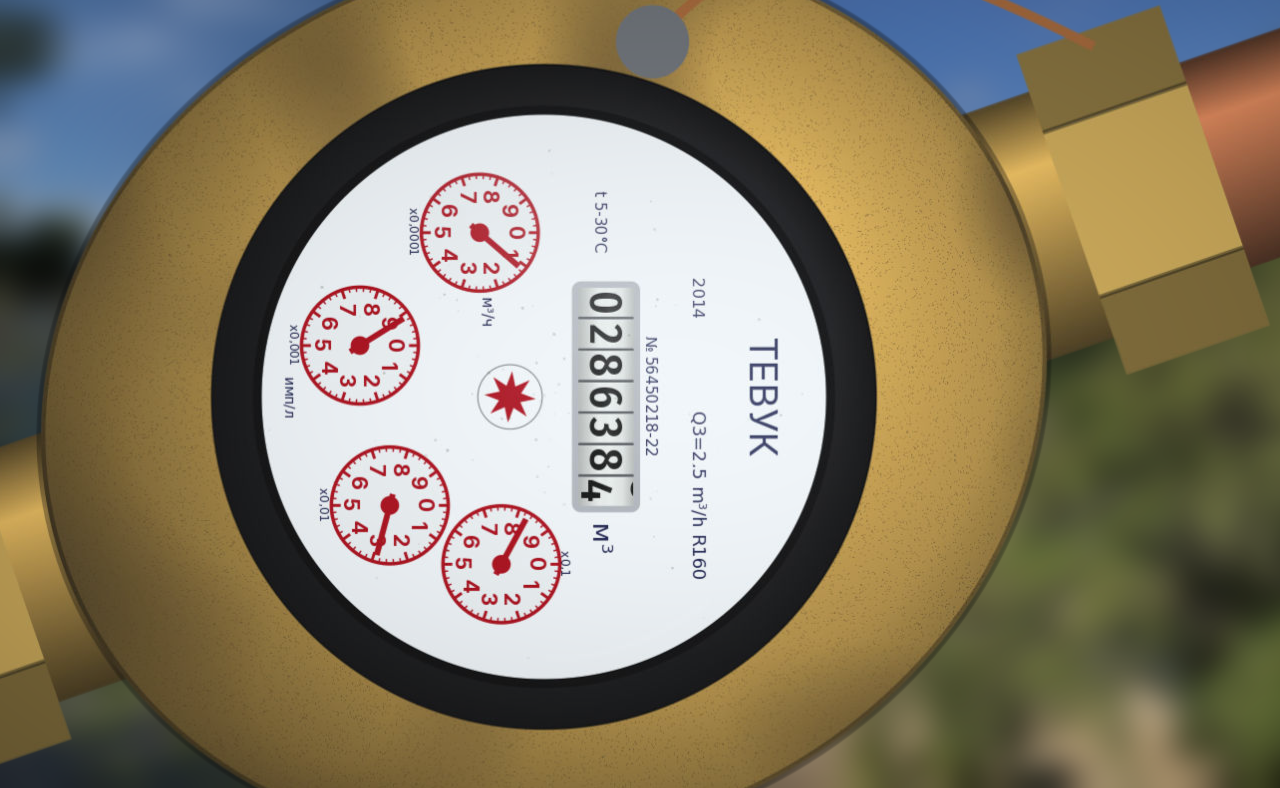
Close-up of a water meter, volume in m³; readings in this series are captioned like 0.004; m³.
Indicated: 286383.8291; m³
